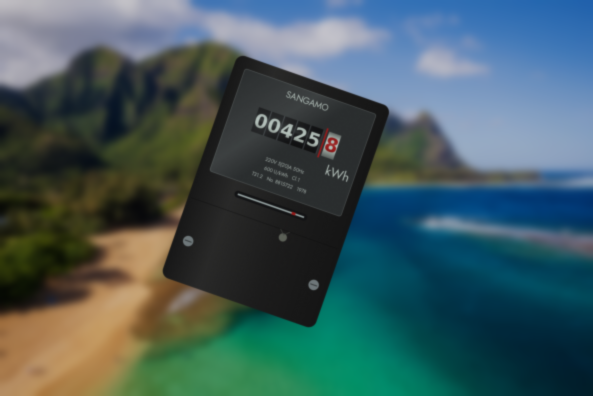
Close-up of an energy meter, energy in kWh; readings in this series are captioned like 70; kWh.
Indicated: 425.8; kWh
